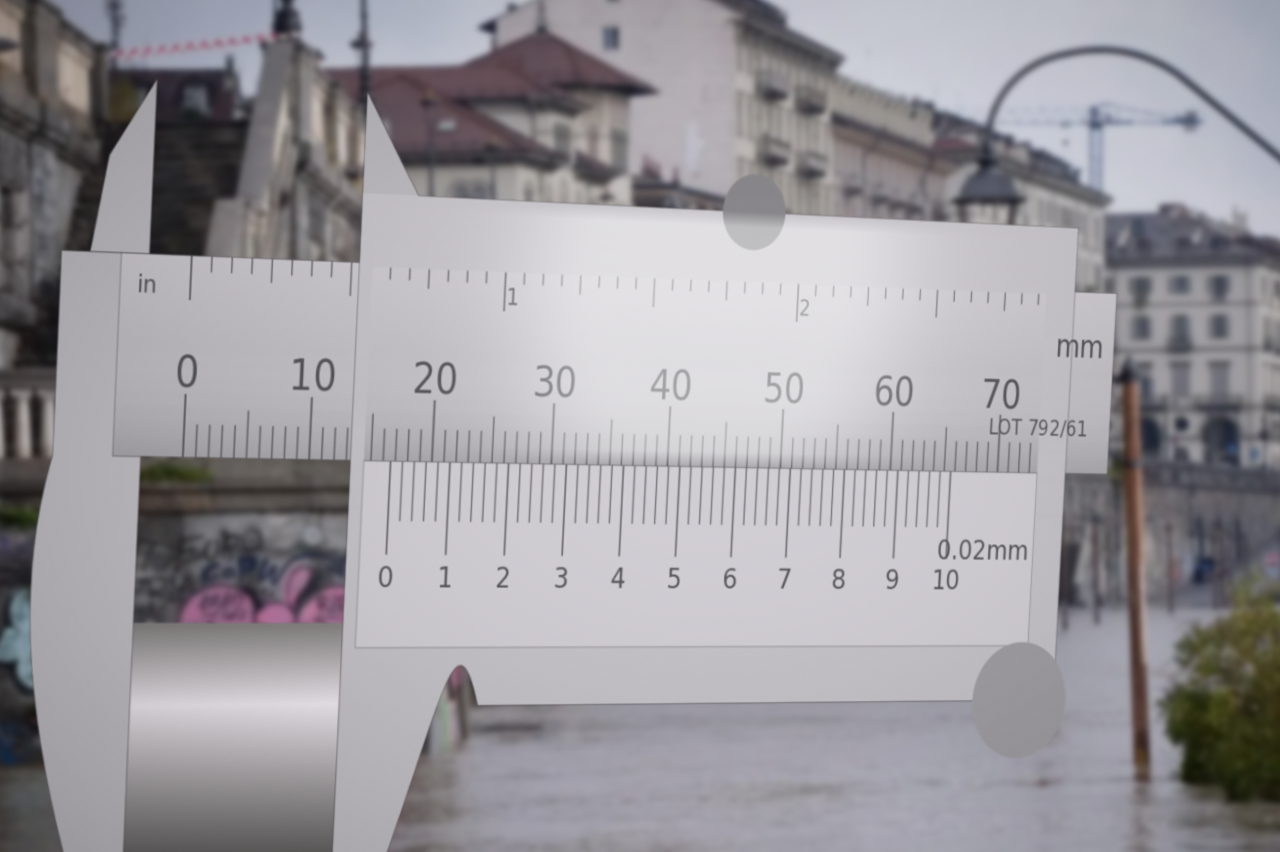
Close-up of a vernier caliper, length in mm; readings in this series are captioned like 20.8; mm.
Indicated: 16.6; mm
